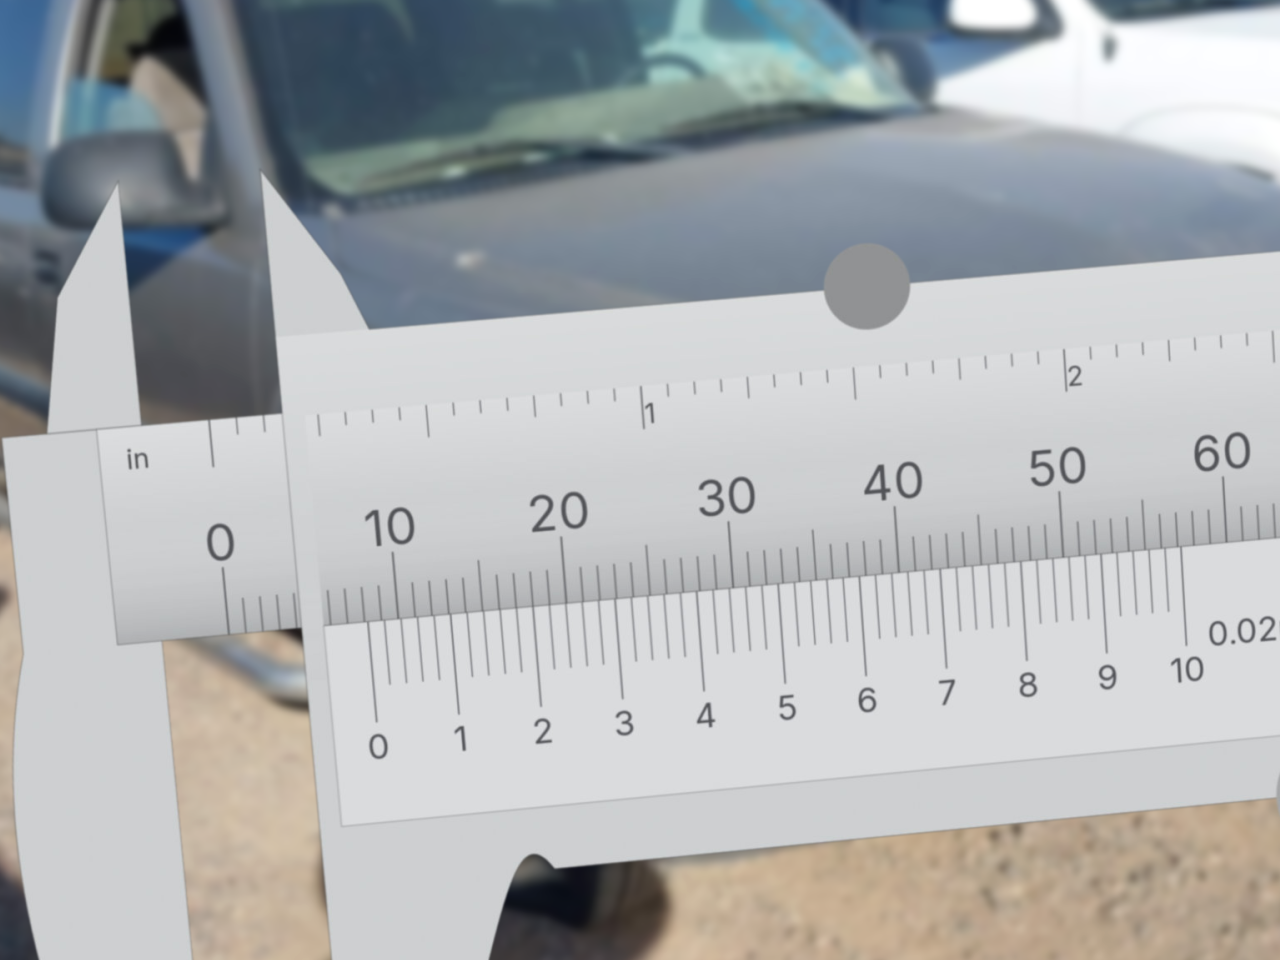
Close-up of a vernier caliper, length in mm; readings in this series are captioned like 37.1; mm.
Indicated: 8.2; mm
